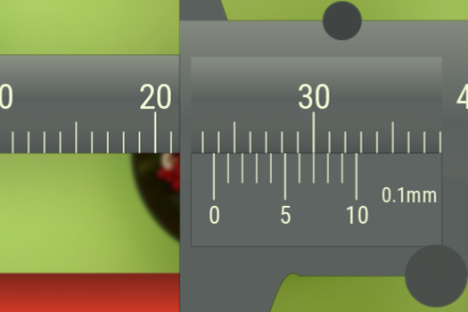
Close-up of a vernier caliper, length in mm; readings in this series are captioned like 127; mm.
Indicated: 23.7; mm
